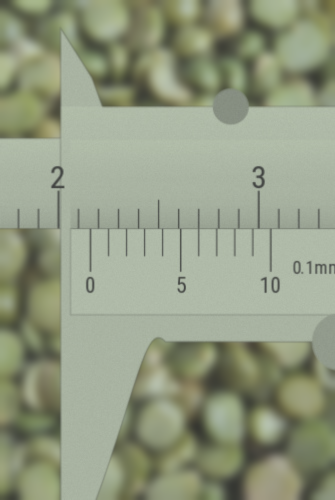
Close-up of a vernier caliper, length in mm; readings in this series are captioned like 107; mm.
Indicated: 21.6; mm
